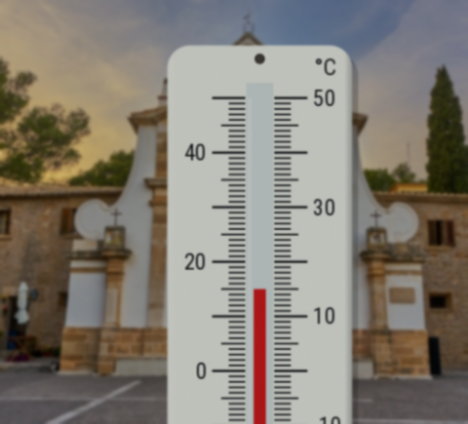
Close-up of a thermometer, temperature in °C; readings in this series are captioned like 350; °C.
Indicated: 15; °C
